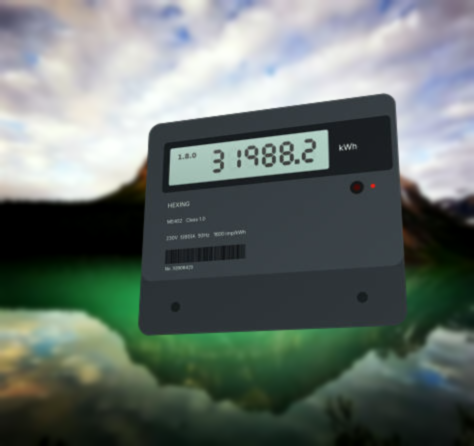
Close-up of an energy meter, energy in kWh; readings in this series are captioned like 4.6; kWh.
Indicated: 31988.2; kWh
